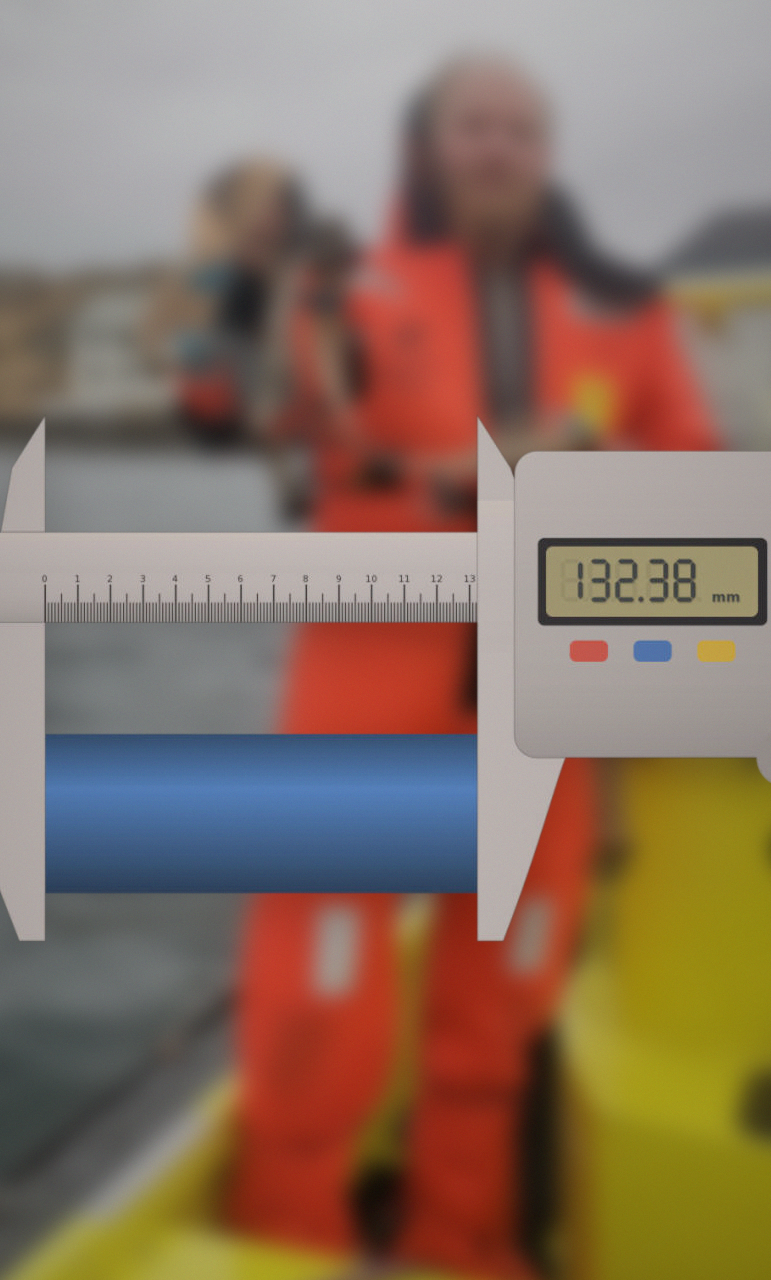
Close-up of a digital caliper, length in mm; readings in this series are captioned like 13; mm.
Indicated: 132.38; mm
